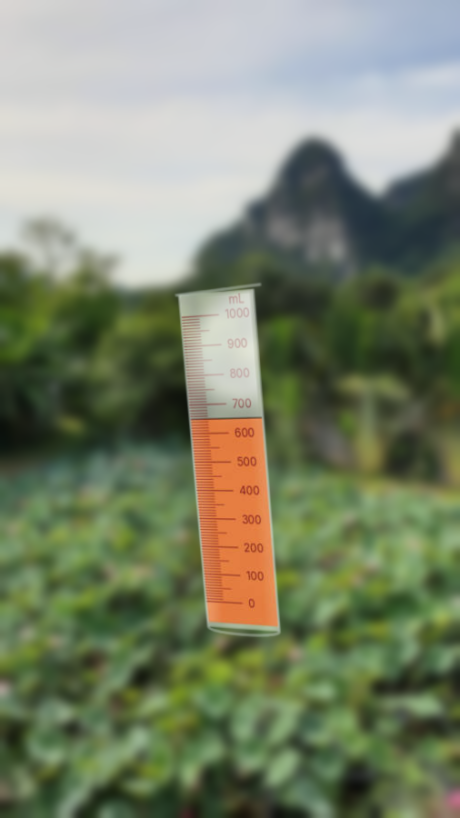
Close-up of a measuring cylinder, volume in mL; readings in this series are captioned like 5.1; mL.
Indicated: 650; mL
